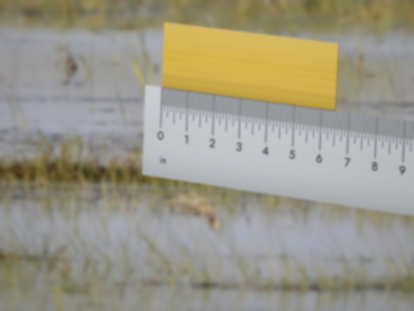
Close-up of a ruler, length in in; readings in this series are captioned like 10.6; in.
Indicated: 6.5; in
